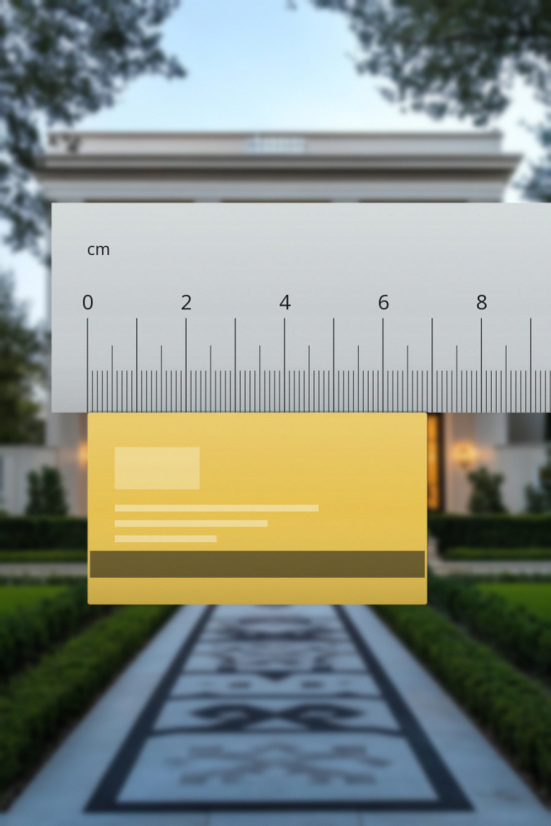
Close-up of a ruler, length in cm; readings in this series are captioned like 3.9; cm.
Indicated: 6.9; cm
